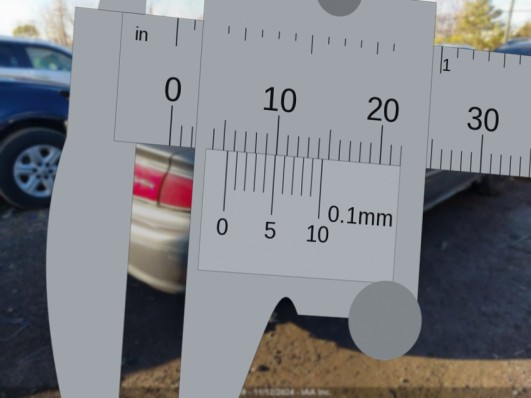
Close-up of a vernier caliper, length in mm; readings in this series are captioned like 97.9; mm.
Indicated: 5.4; mm
